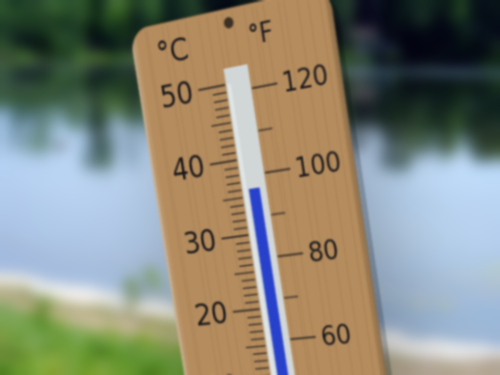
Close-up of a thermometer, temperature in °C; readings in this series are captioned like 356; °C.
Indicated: 36; °C
